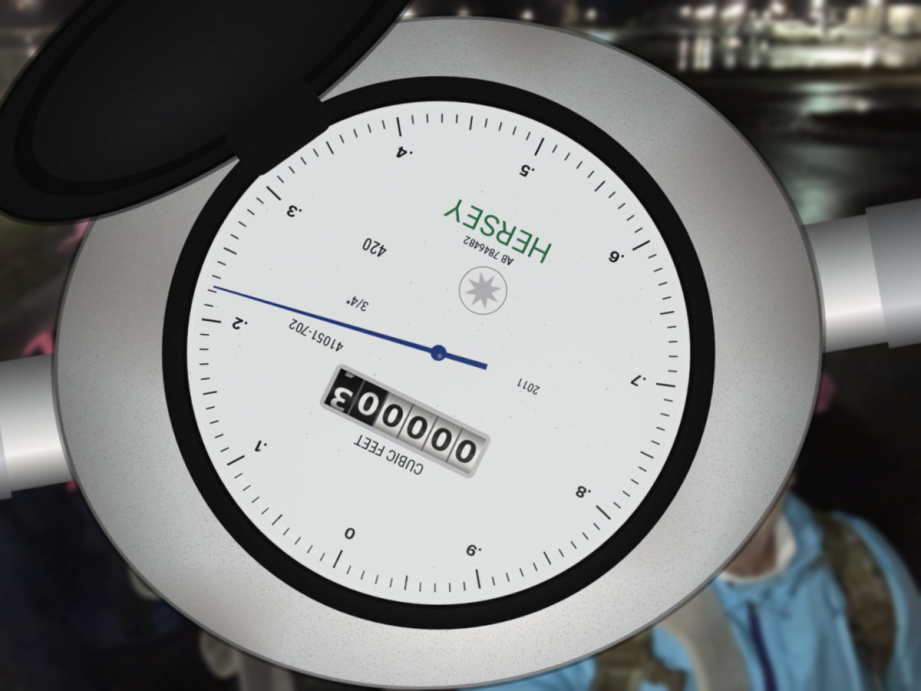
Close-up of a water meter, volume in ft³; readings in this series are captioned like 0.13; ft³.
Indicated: 3.22; ft³
